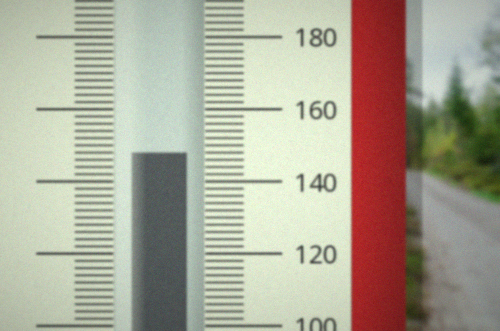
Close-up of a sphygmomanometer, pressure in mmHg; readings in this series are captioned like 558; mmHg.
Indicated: 148; mmHg
